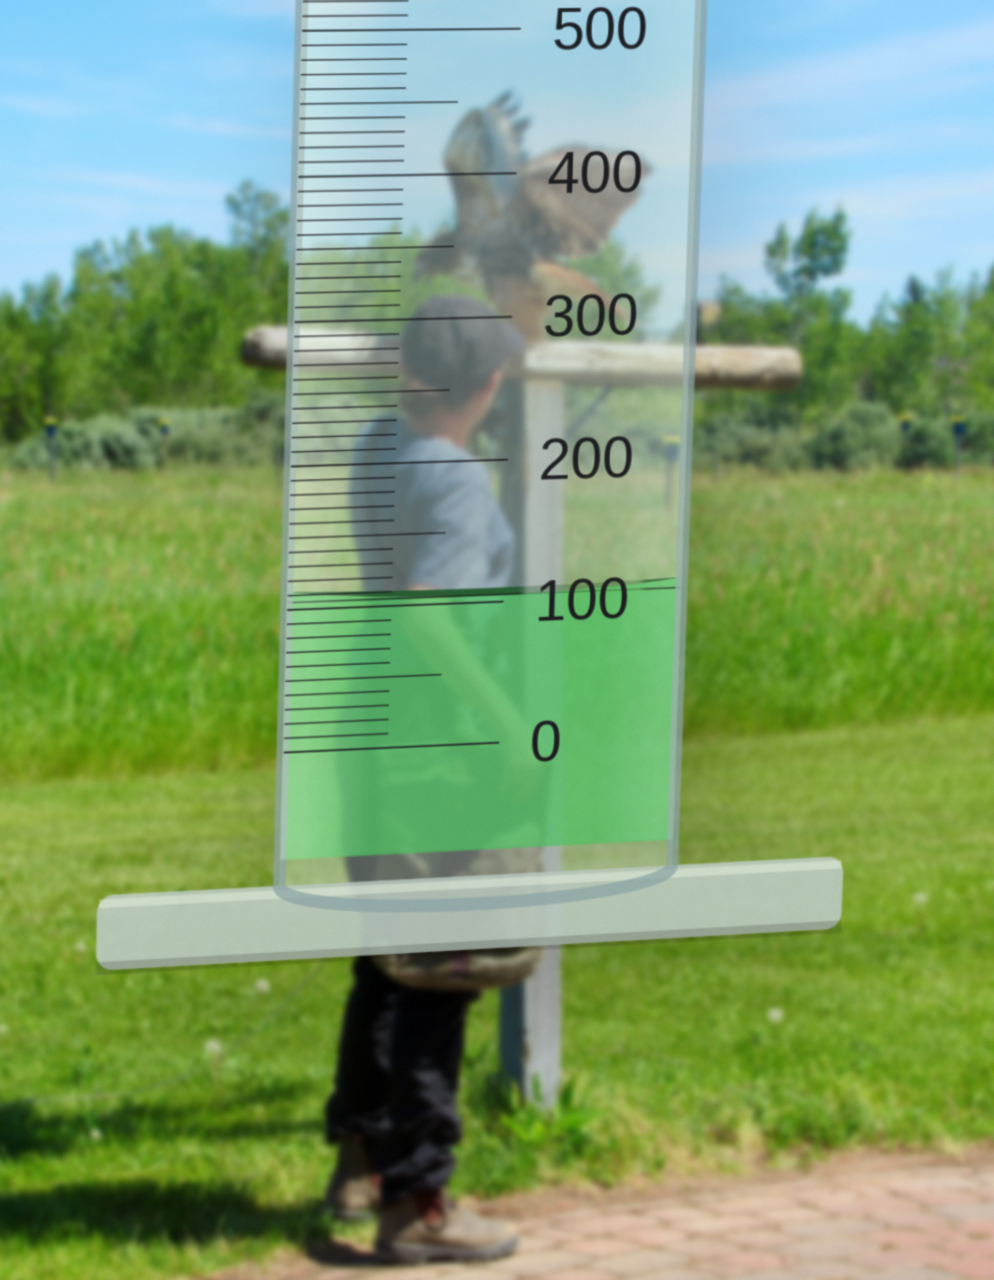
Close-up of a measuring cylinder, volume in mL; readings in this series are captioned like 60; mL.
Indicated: 105; mL
